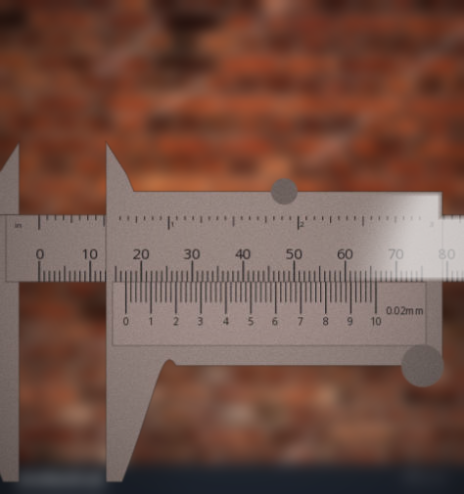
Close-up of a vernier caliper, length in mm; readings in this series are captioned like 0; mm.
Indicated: 17.0; mm
